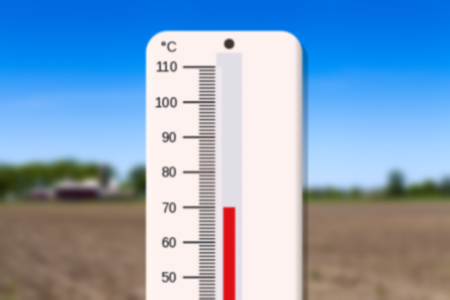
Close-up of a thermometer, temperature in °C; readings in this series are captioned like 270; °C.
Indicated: 70; °C
